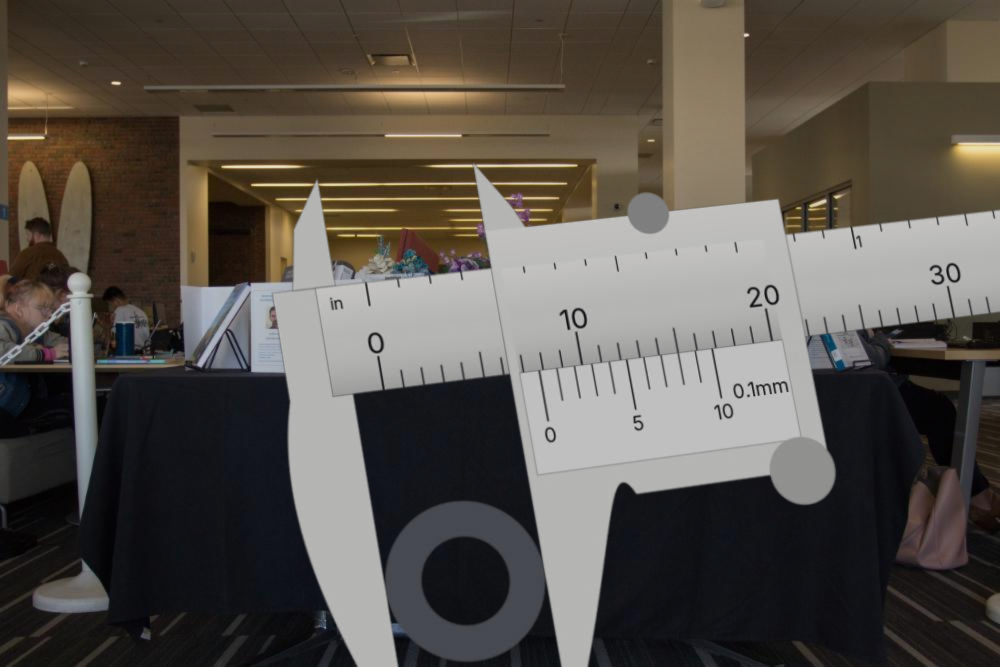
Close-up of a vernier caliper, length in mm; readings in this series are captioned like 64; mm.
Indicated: 7.8; mm
